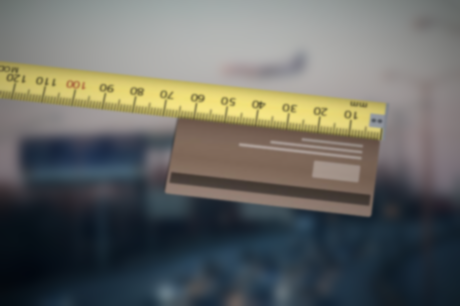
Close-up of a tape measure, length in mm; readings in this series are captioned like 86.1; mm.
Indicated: 65; mm
